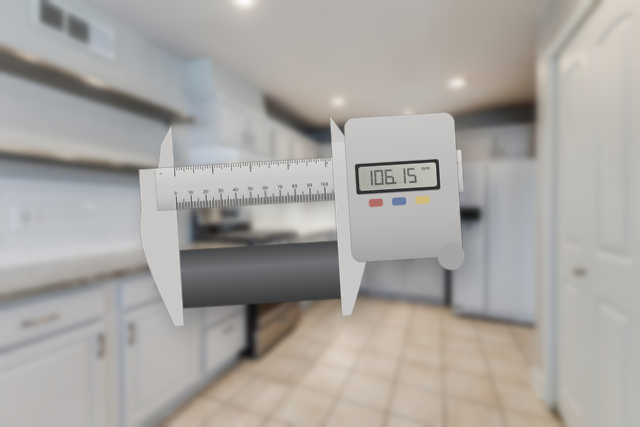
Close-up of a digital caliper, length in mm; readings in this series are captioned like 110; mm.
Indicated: 106.15; mm
